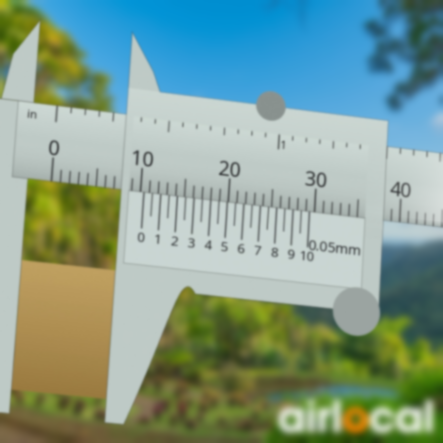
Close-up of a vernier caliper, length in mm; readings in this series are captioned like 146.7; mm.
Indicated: 10.4; mm
